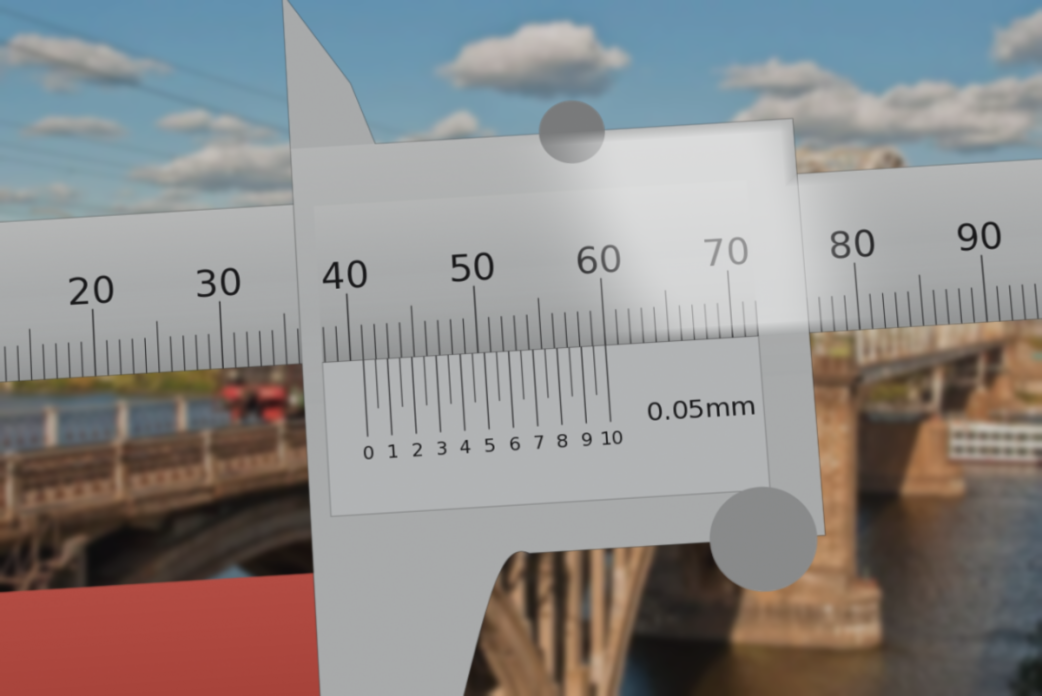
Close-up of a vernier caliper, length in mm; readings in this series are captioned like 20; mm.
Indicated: 41.0; mm
